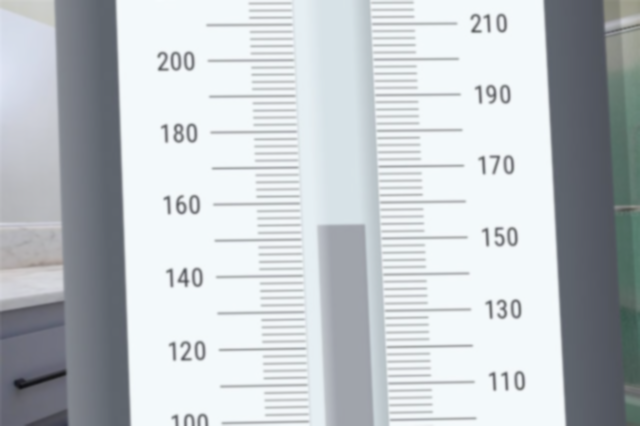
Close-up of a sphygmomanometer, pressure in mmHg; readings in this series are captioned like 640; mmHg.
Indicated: 154; mmHg
